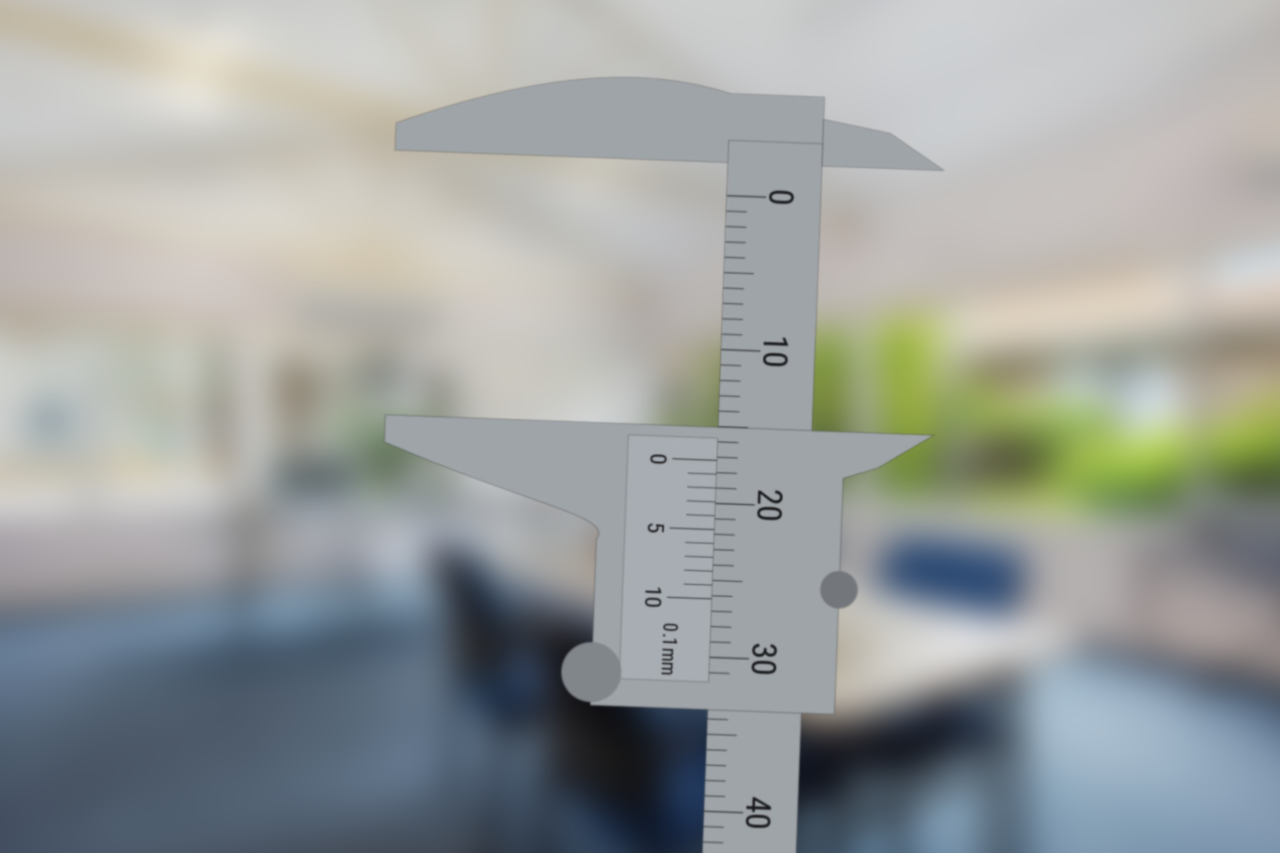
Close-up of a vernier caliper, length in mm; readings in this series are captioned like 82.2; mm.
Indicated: 17.2; mm
